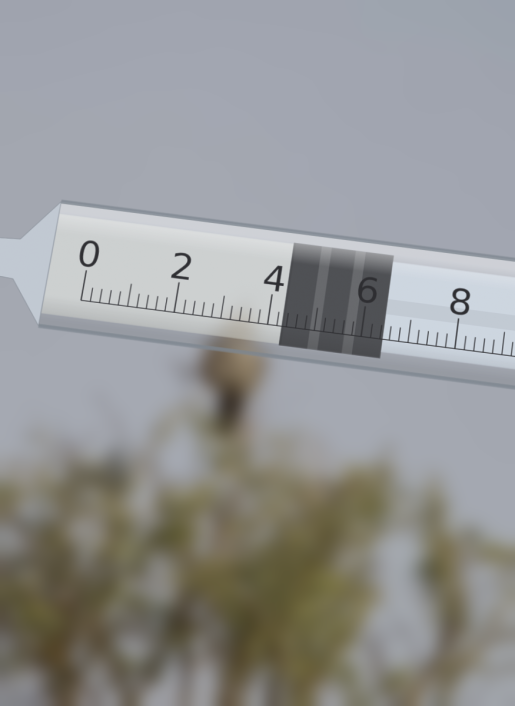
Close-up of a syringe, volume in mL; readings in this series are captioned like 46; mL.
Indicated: 4.3; mL
